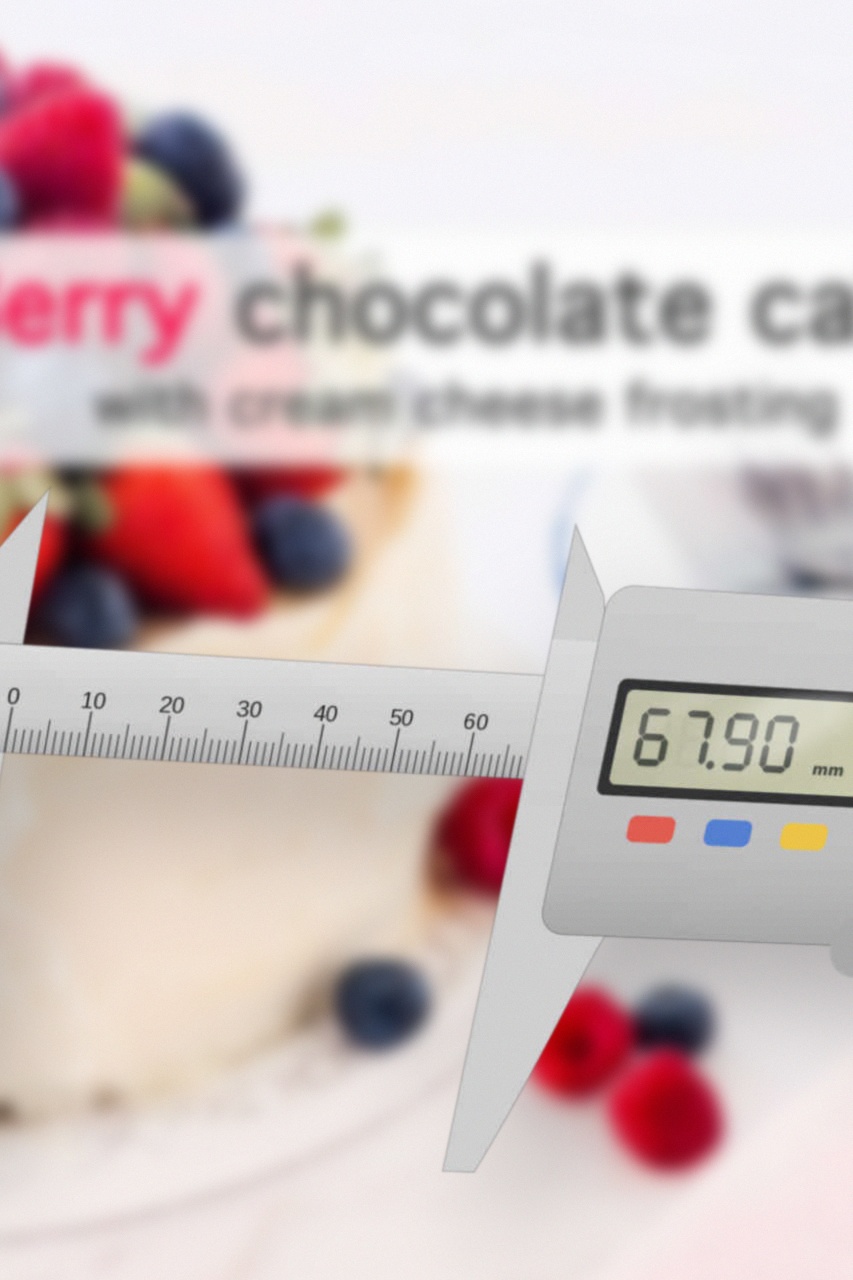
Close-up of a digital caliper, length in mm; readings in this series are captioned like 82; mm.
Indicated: 67.90; mm
